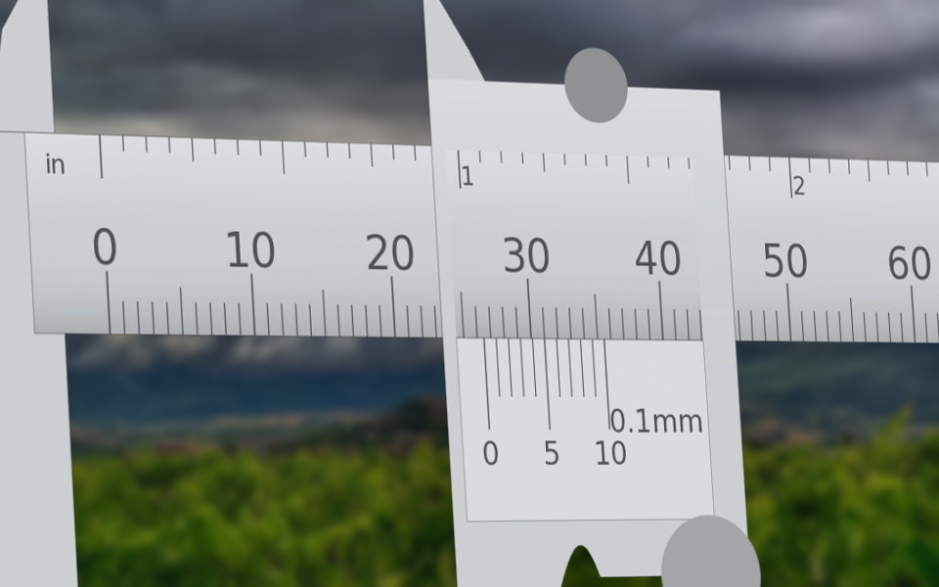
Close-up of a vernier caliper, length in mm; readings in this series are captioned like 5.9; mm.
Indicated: 26.5; mm
